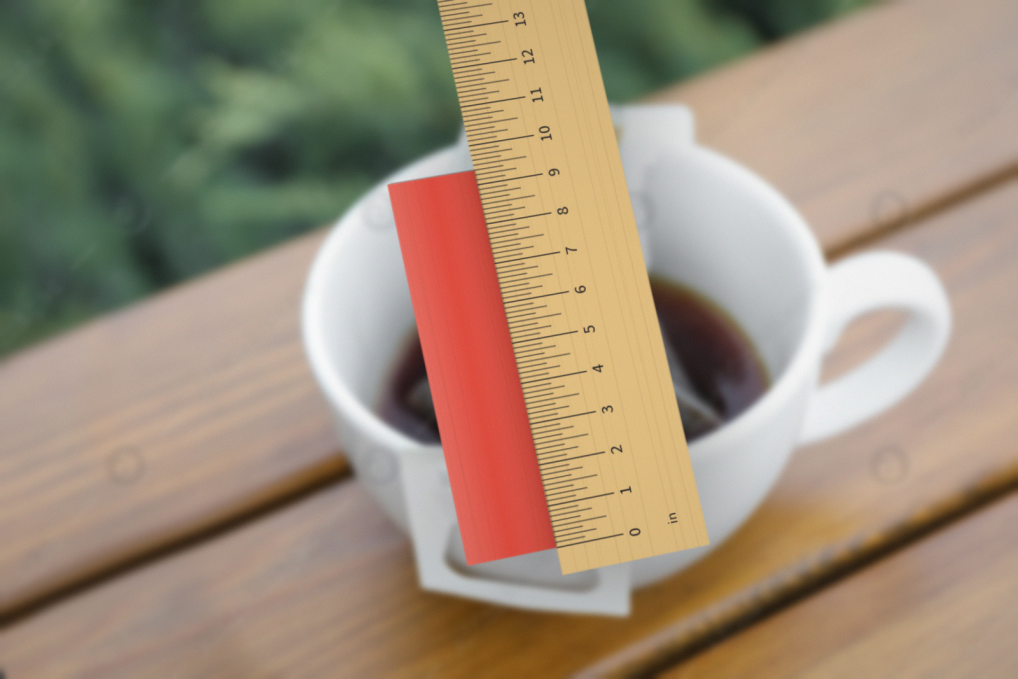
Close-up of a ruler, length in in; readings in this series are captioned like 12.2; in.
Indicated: 9.375; in
